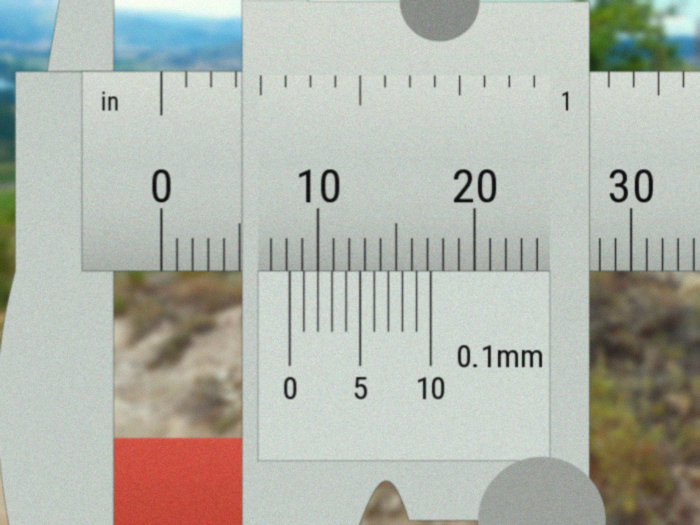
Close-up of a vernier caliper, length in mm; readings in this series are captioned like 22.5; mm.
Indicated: 8.2; mm
